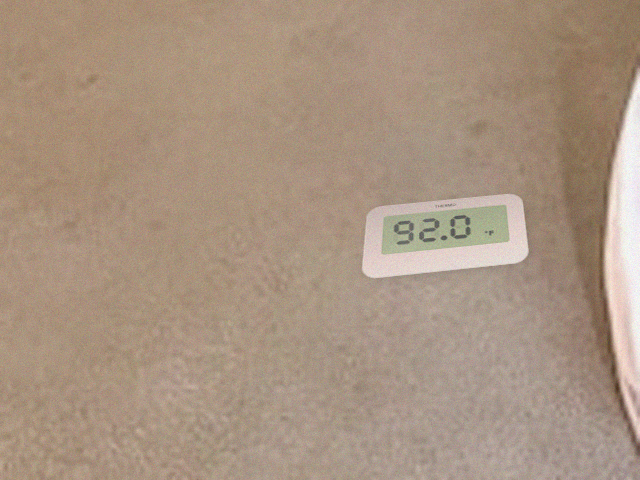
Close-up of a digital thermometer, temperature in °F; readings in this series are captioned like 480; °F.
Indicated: 92.0; °F
